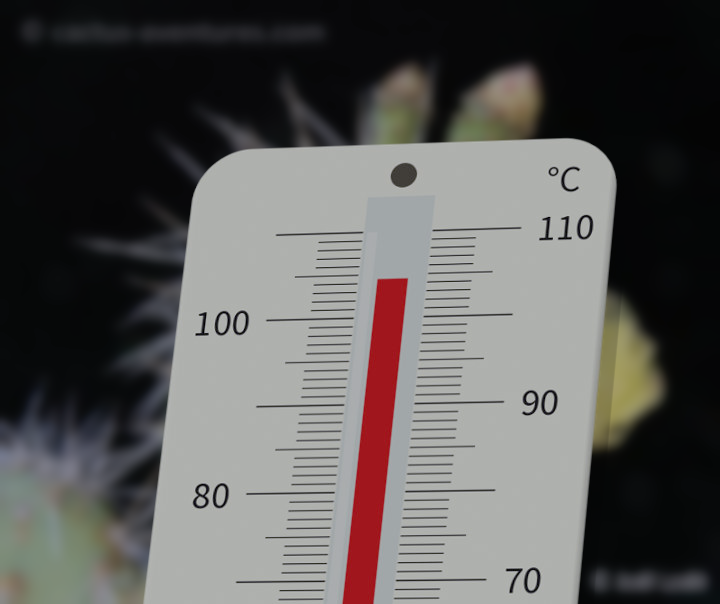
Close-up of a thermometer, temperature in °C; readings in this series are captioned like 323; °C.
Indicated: 104.5; °C
